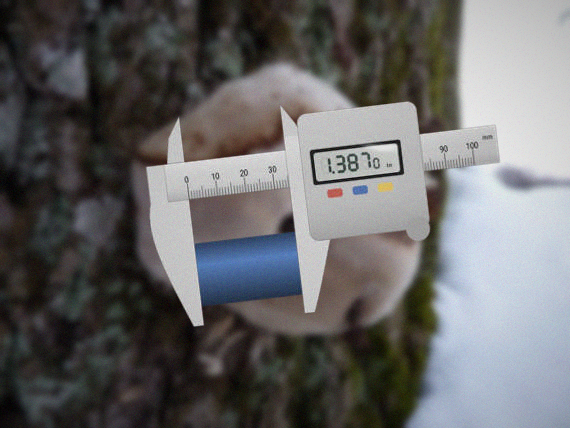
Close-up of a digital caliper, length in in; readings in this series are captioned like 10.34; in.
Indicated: 1.3870; in
